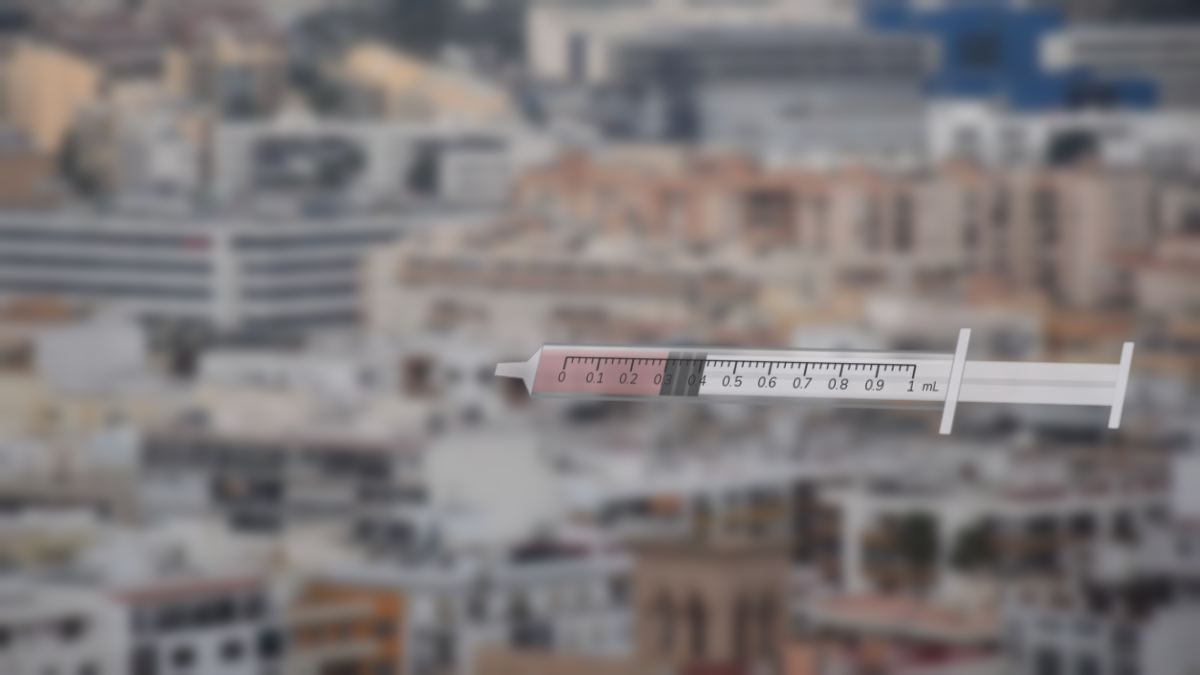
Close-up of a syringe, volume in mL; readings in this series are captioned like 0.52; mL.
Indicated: 0.3; mL
